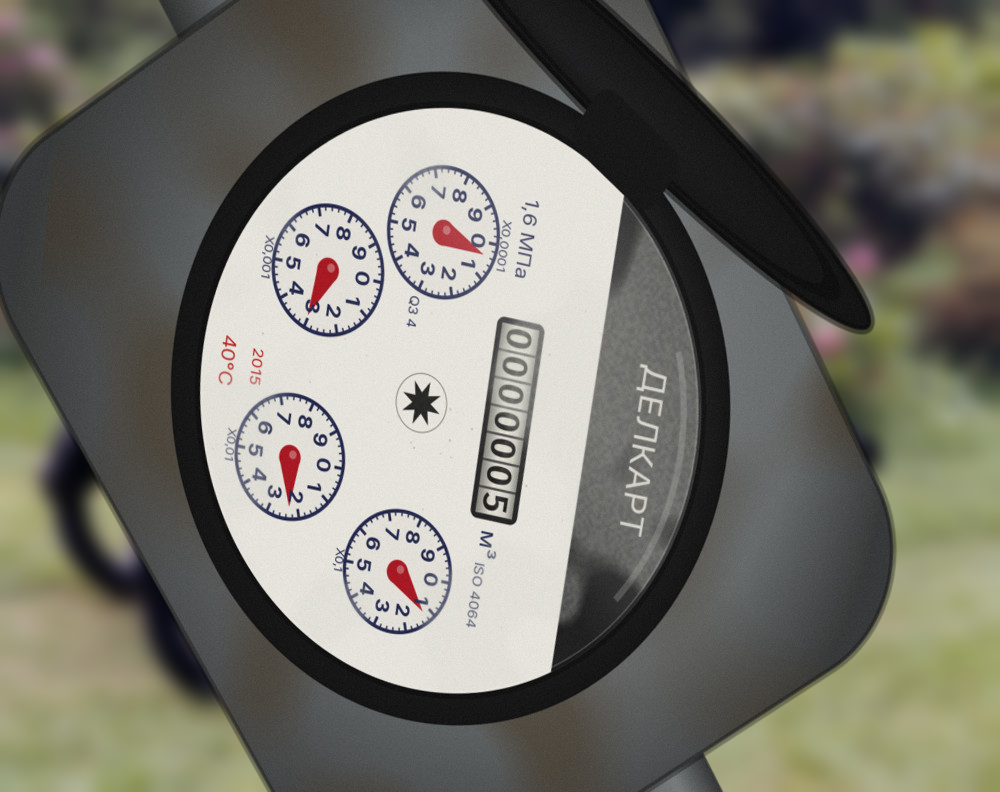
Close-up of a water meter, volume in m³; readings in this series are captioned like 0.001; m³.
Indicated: 5.1230; m³
